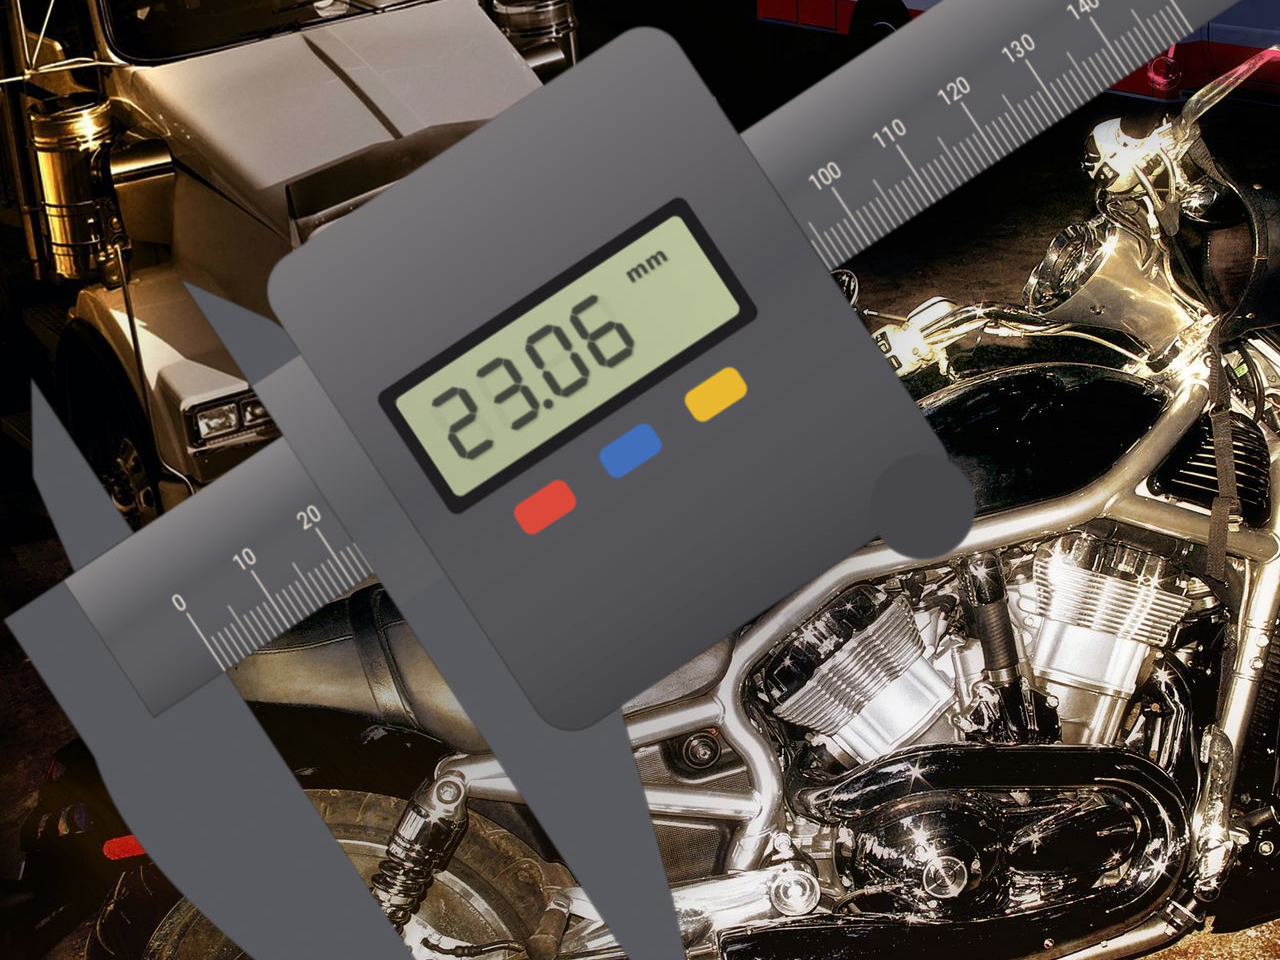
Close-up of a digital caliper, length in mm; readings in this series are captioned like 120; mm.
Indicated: 23.06; mm
